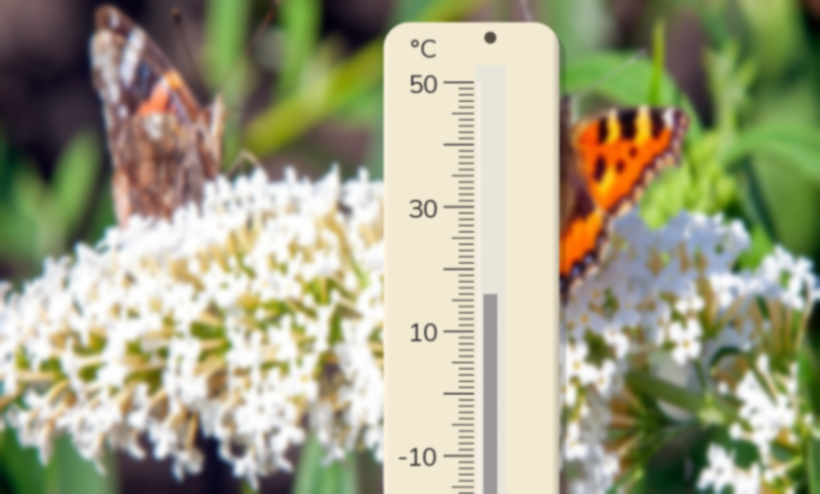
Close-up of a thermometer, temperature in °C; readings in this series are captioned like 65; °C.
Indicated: 16; °C
